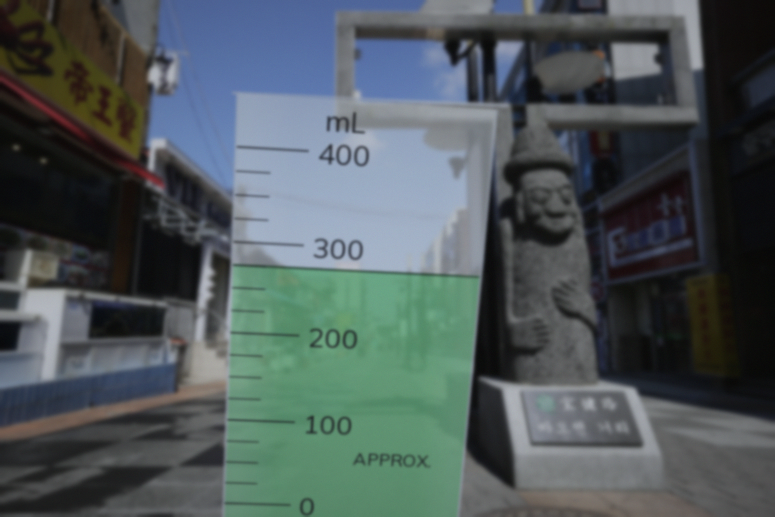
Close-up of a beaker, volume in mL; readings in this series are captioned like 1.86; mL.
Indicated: 275; mL
